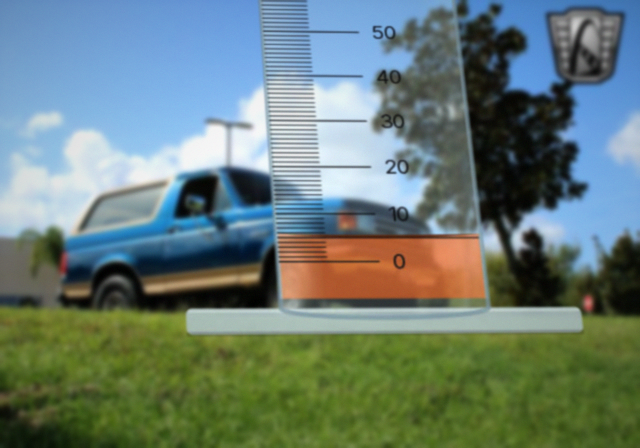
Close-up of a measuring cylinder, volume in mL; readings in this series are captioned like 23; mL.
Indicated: 5; mL
